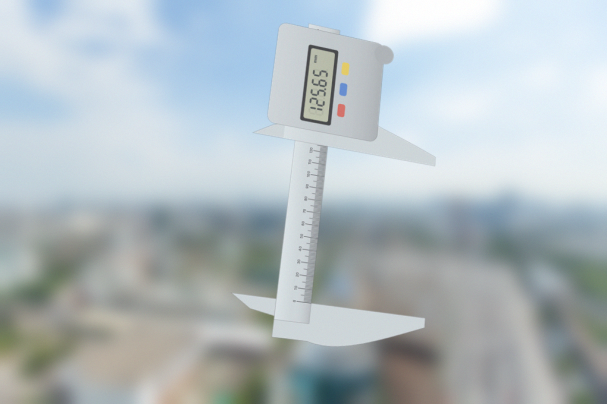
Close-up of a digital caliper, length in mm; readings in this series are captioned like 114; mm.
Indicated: 125.65; mm
